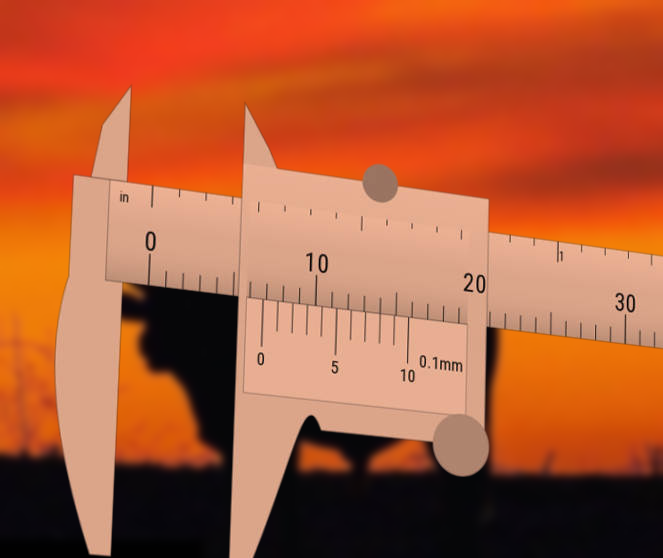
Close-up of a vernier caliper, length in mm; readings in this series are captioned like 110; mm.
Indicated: 6.8; mm
